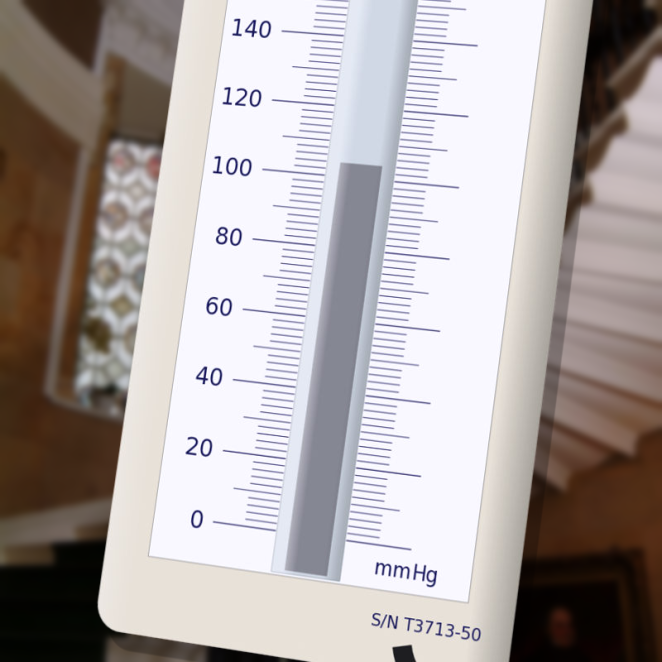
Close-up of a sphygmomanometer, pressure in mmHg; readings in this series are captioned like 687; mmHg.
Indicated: 104; mmHg
